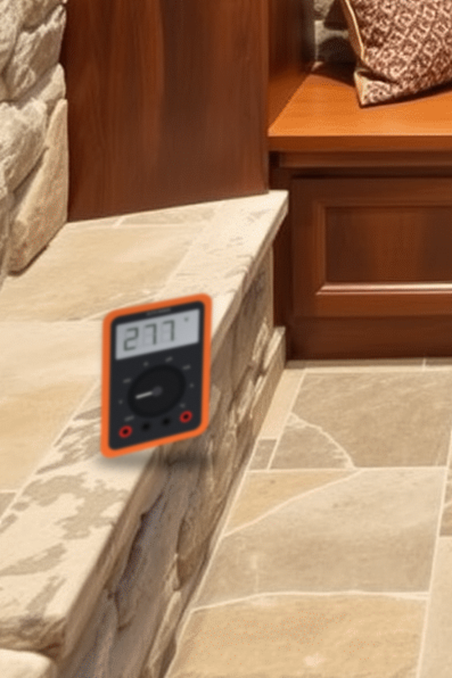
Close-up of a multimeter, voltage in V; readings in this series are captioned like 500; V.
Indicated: 277; V
